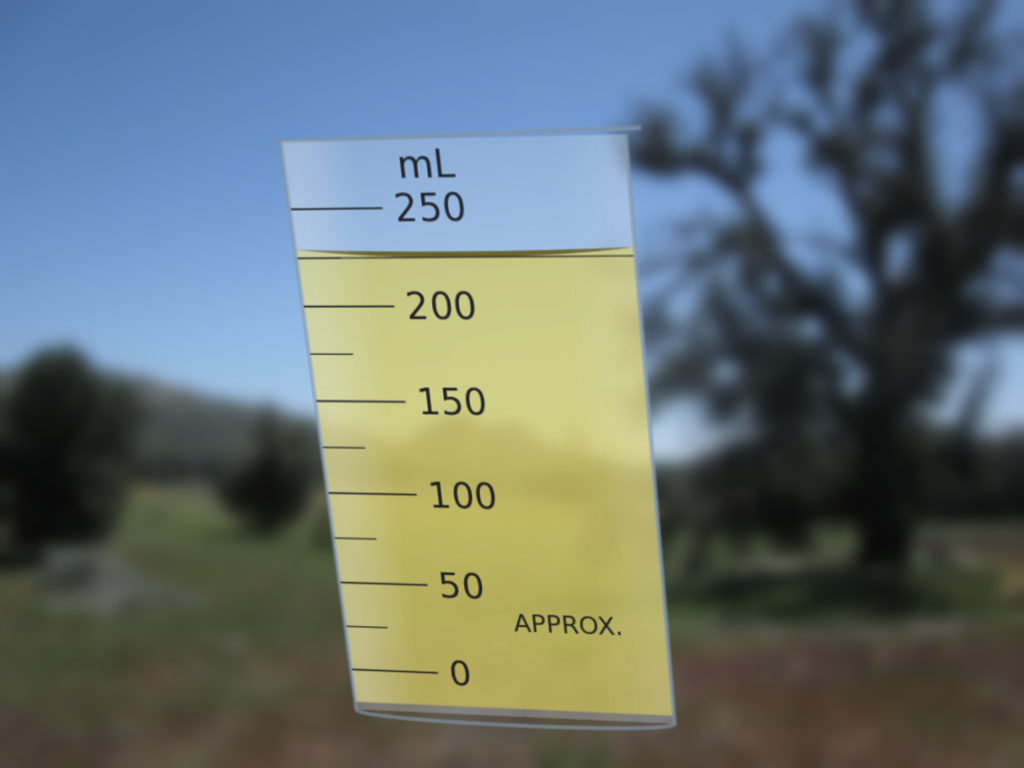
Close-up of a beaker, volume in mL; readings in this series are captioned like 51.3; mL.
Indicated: 225; mL
